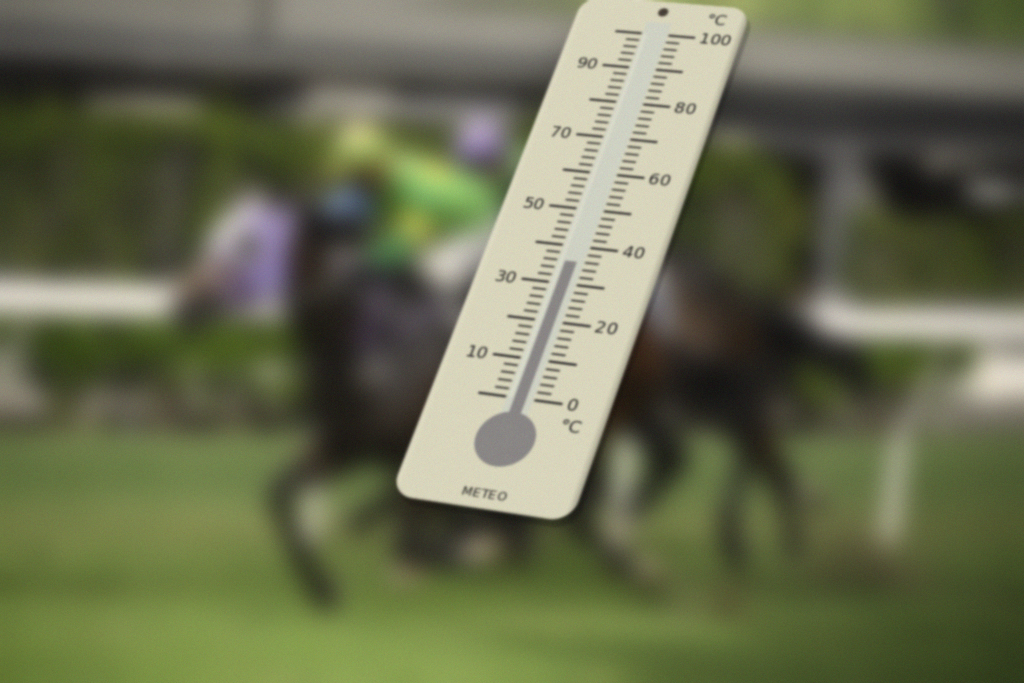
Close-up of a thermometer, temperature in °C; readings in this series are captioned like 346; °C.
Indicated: 36; °C
